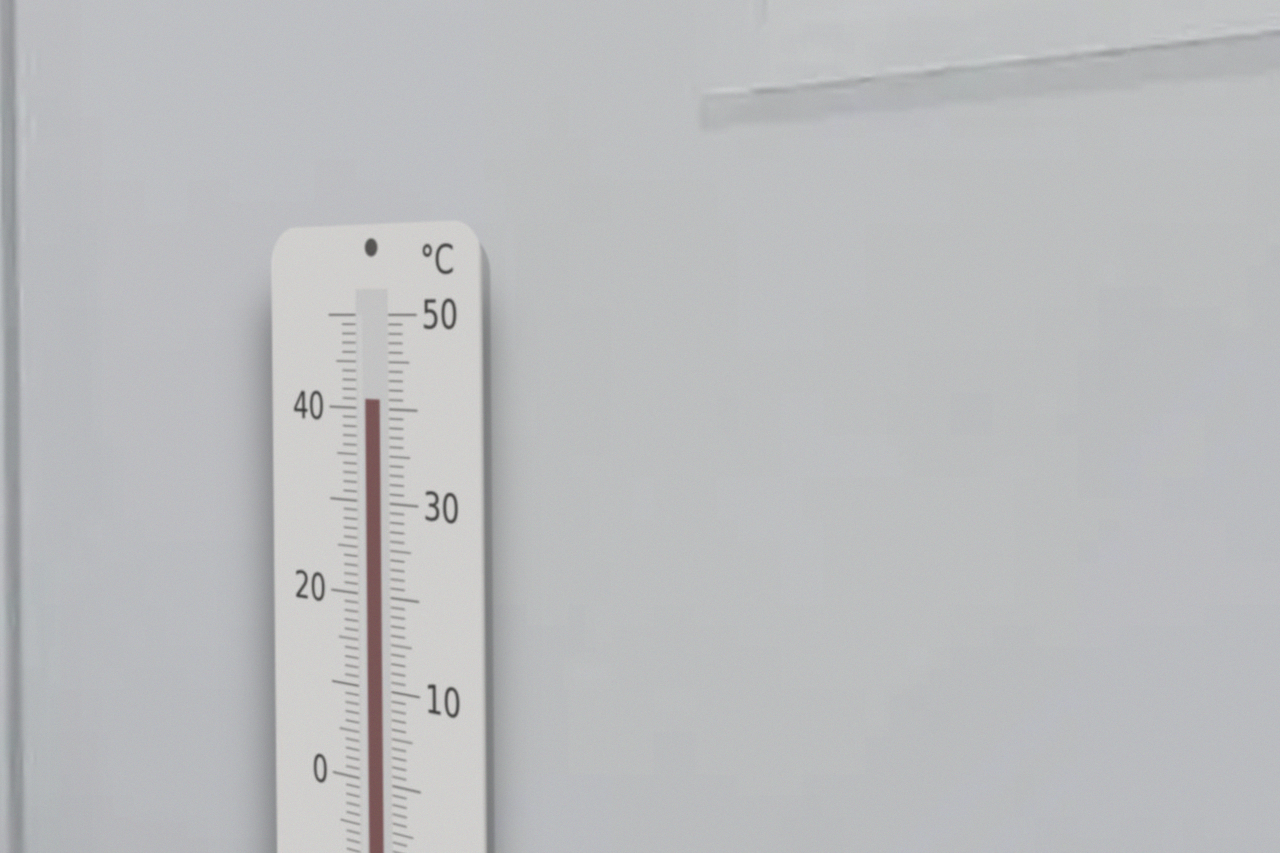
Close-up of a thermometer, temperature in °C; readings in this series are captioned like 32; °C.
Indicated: 41; °C
